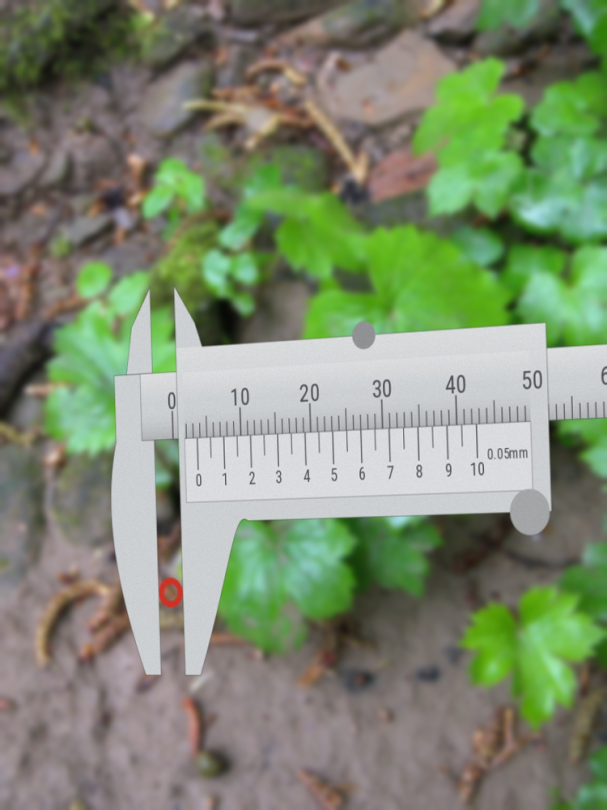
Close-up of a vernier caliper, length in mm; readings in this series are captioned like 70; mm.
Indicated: 3.6; mm
